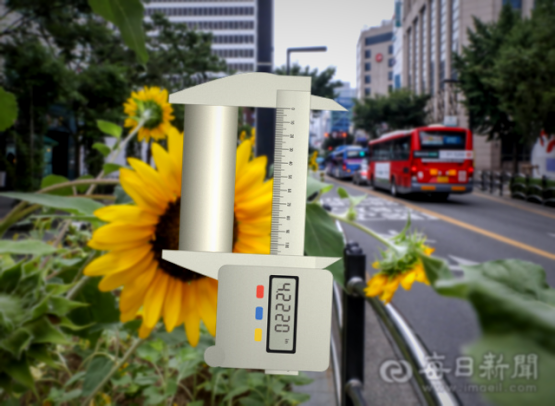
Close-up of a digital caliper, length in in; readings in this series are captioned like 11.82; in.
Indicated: 4.2220; in
